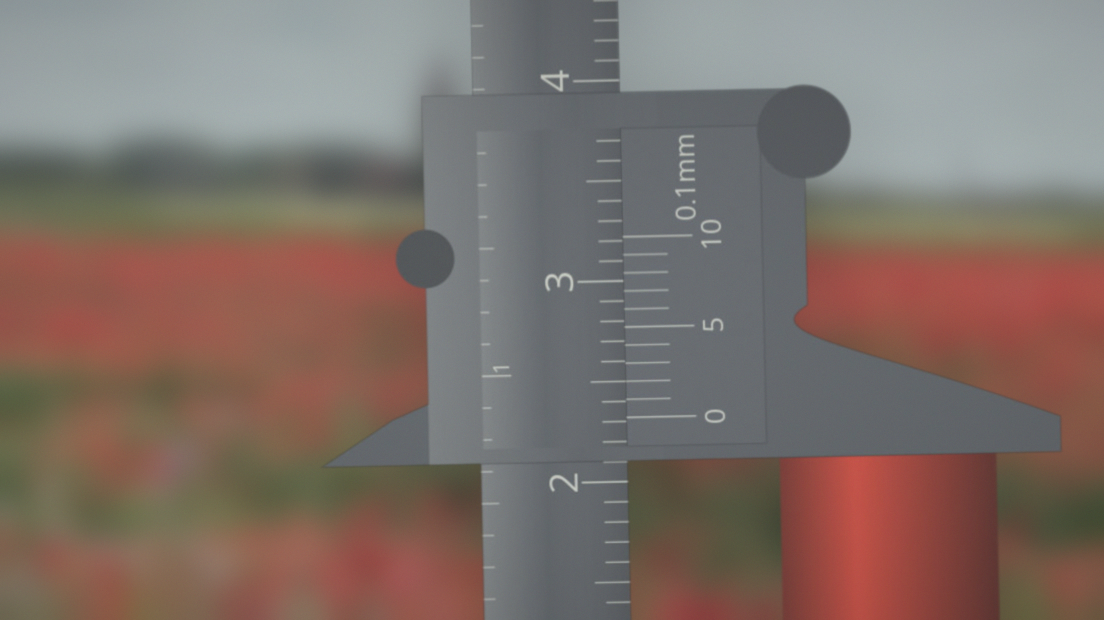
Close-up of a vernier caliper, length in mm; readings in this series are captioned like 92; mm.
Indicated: 23.2; mm
